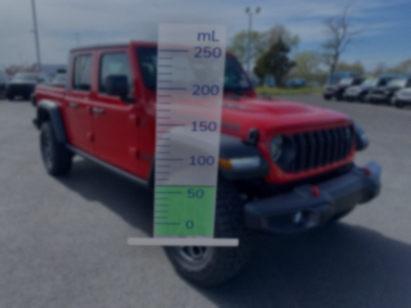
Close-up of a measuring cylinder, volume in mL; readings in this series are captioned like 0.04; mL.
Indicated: 60; mL
